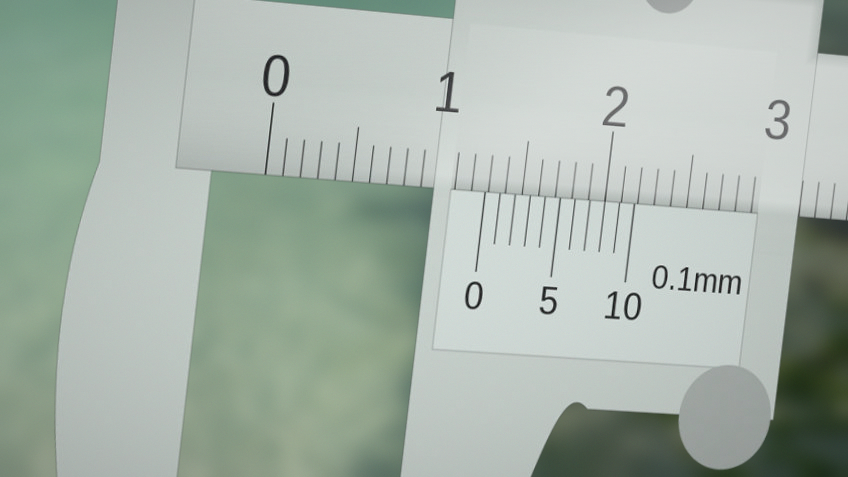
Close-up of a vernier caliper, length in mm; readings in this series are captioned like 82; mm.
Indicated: 12.8; mm
